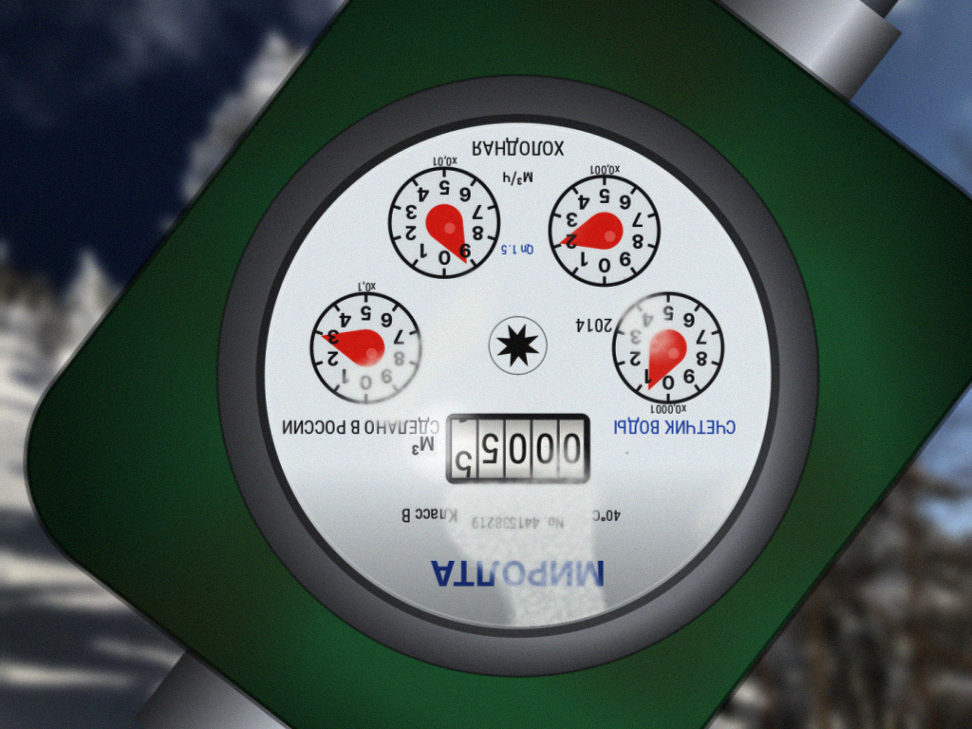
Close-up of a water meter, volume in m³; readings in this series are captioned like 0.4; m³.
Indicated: 55.2920; m³
